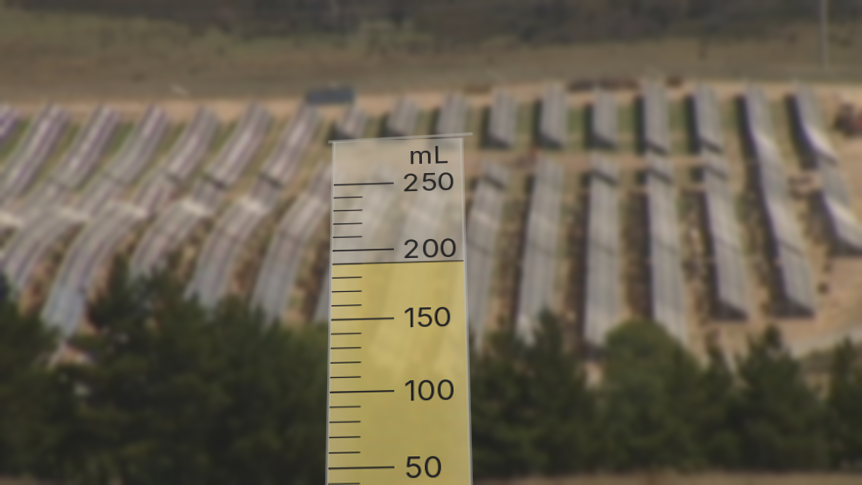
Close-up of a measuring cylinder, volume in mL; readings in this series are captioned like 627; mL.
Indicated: 190; mL
